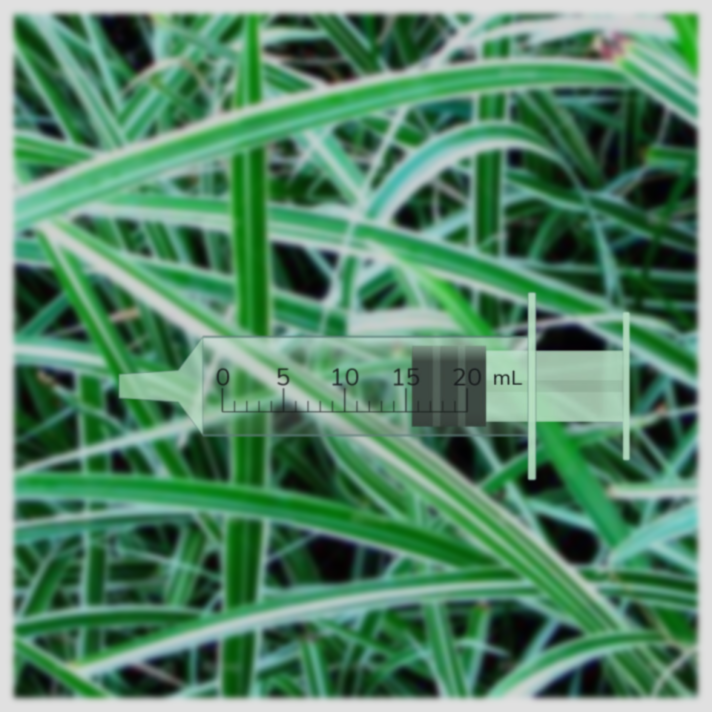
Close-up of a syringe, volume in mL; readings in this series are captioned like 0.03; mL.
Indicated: 15.5; mL
